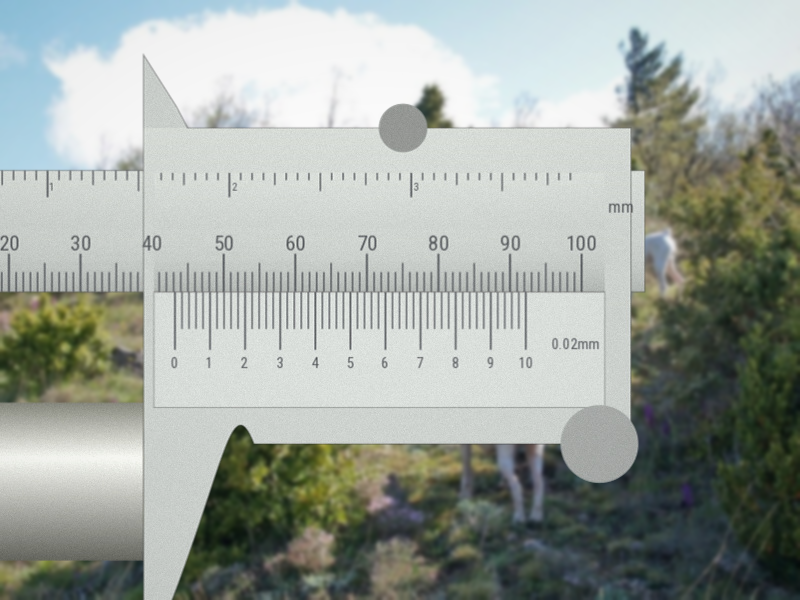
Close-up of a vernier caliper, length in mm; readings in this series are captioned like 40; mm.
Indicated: 43.2; mm
